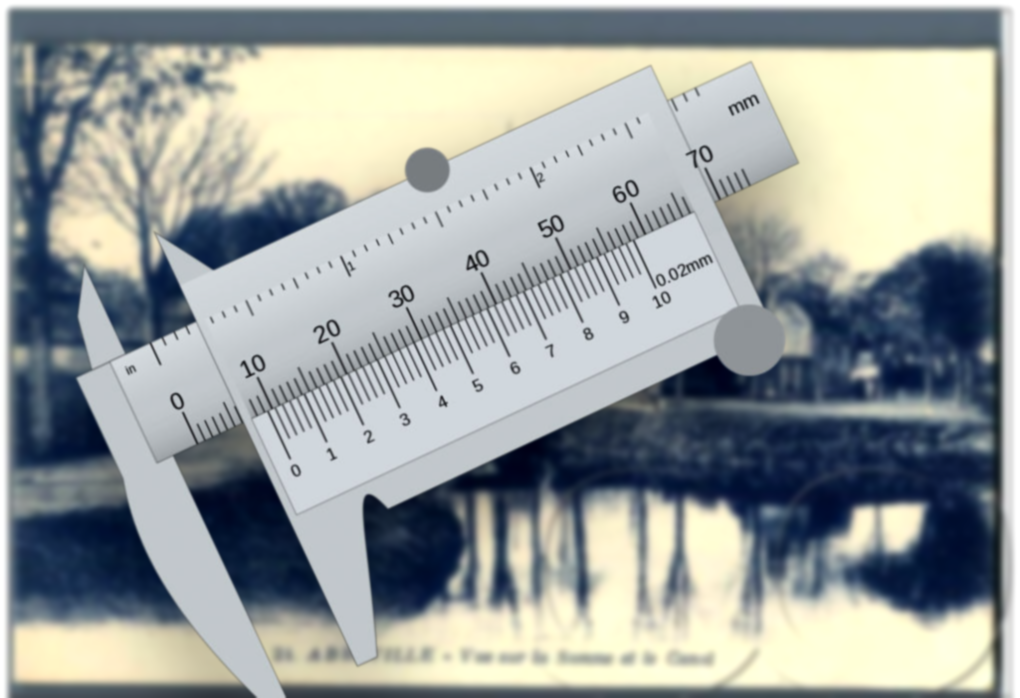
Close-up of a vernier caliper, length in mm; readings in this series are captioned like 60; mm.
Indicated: 9.4; mm
